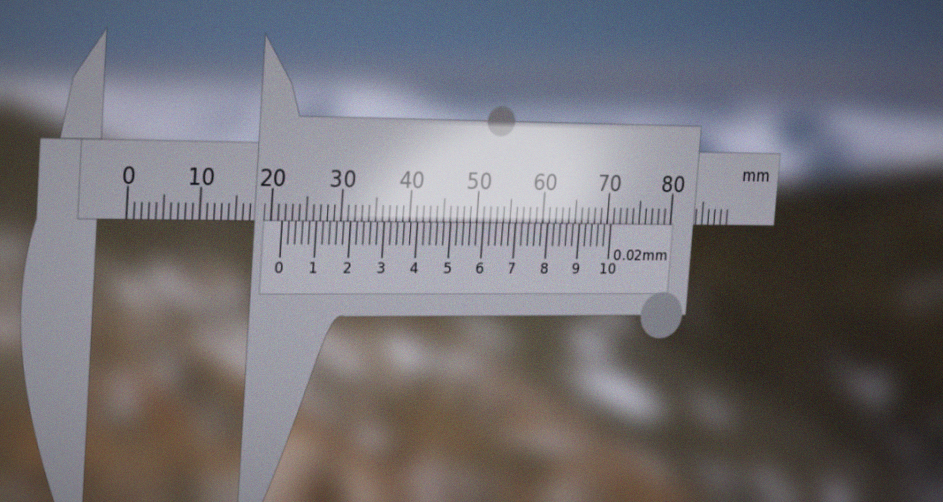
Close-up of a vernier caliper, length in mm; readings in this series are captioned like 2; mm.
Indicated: 21.6; mm
